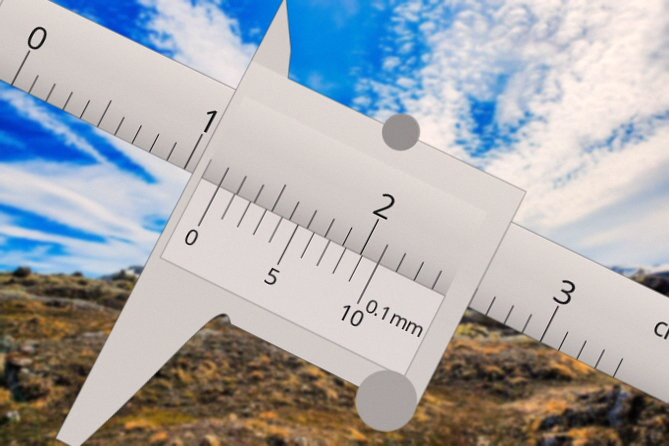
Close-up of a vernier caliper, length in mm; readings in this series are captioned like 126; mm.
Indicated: 12.0; mm
